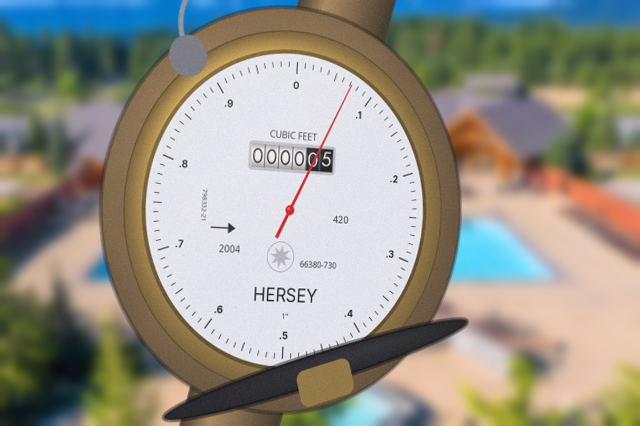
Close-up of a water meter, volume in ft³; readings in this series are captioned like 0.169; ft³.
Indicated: 5.07; ft³
